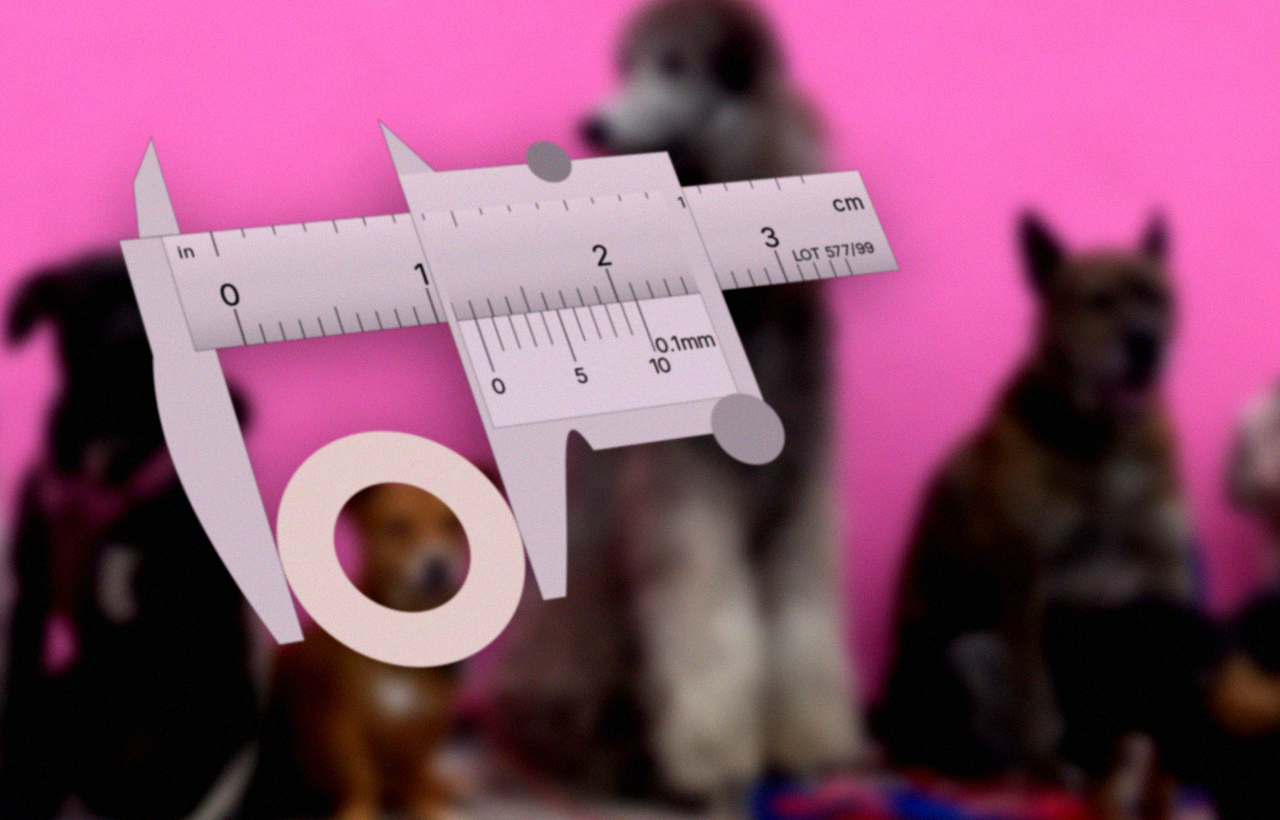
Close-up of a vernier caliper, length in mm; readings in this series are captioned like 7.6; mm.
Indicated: 12.0; mm
